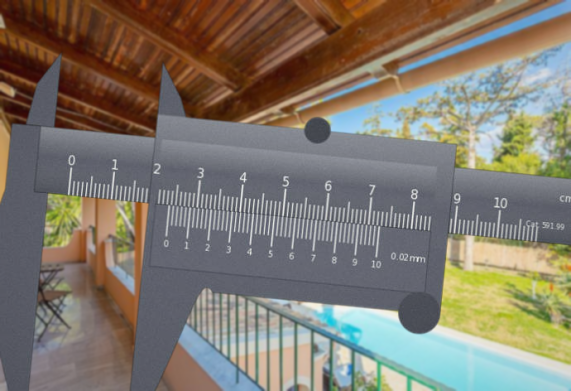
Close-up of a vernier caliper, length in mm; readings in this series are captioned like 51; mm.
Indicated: 23.5; mm
